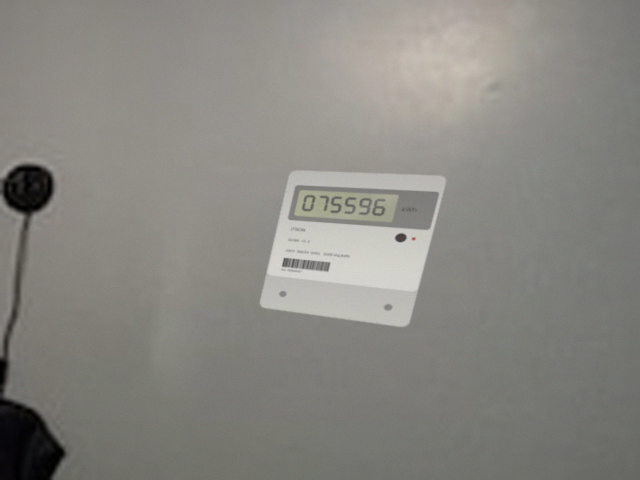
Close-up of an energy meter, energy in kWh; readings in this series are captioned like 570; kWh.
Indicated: 75596; kWh
